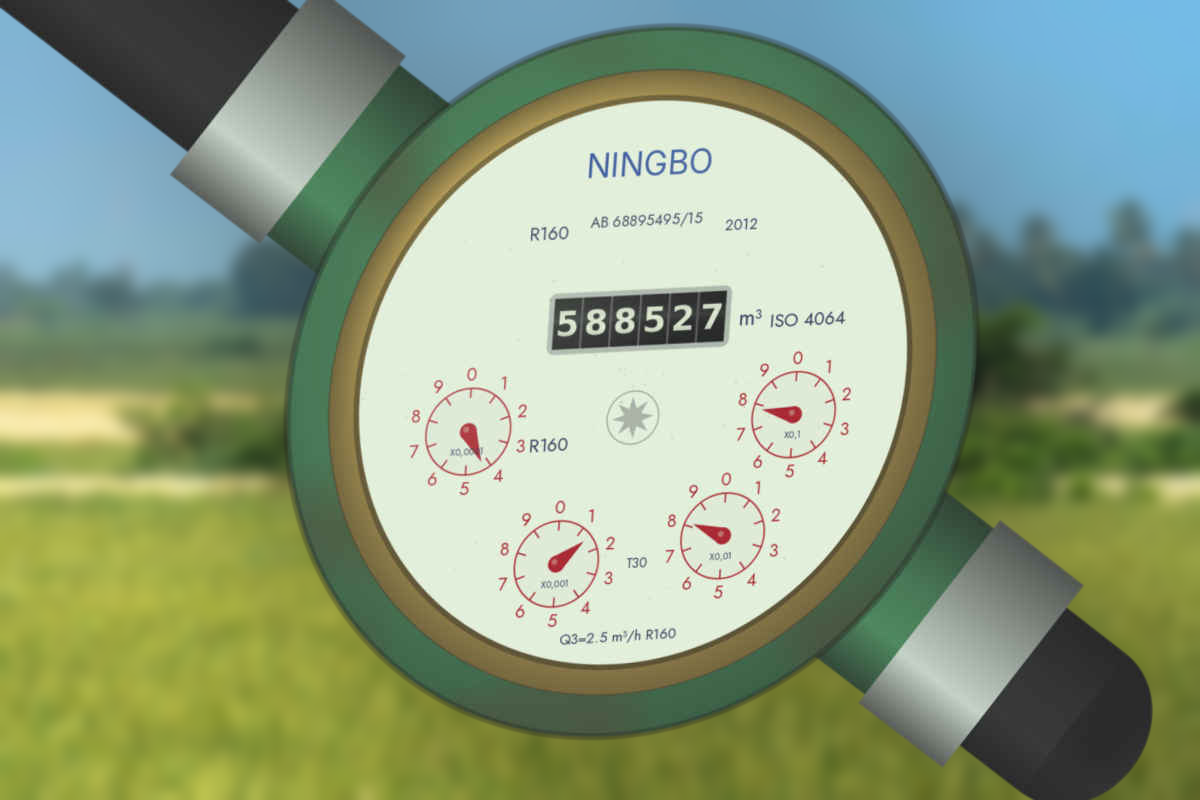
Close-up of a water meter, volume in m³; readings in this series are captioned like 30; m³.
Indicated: 588527.7814; m³
